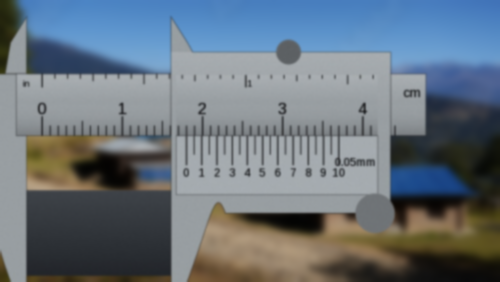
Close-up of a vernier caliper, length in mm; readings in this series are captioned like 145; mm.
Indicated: 18.0; mm
